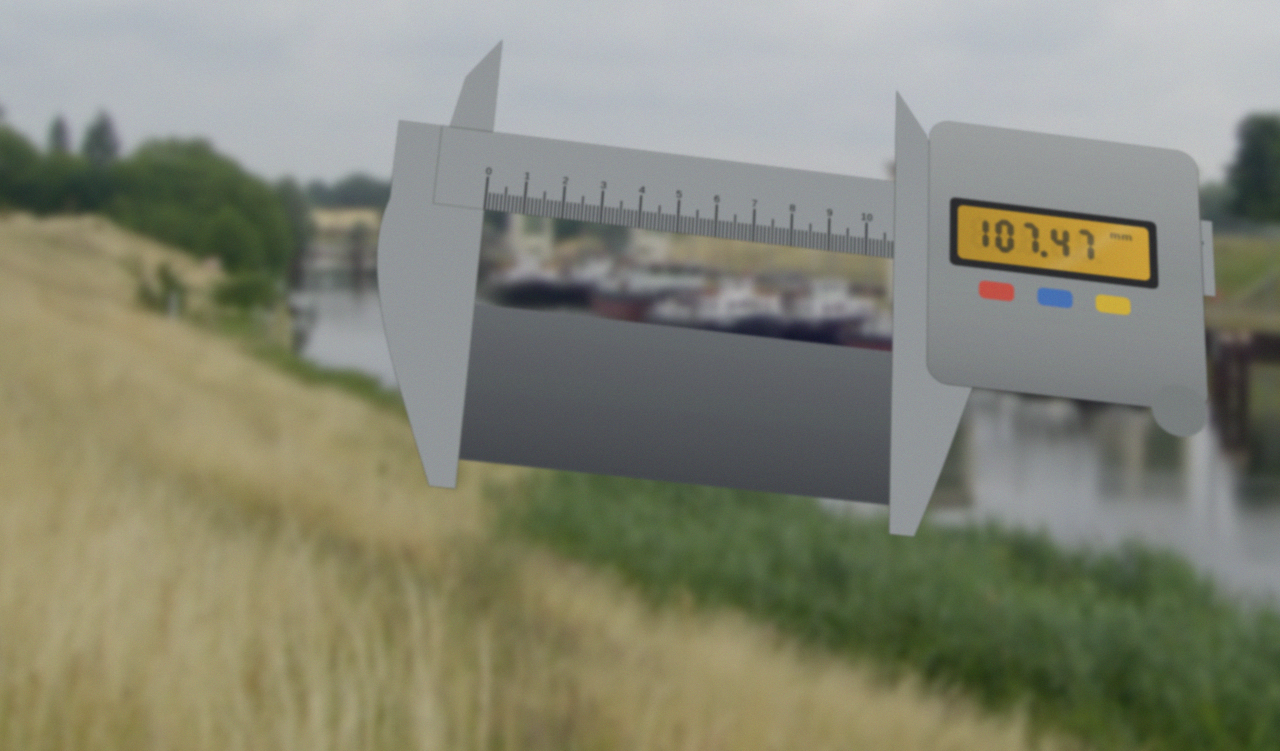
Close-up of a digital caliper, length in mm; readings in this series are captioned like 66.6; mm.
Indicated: 107.47; mm
